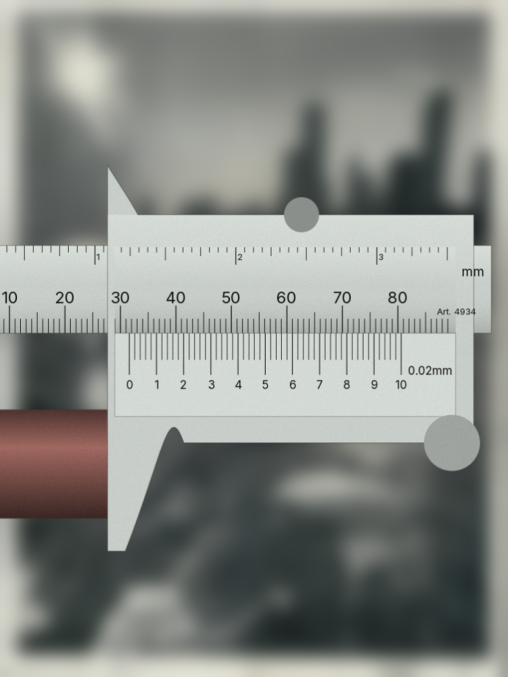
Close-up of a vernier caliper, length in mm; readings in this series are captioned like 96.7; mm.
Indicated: 31.6; mm
